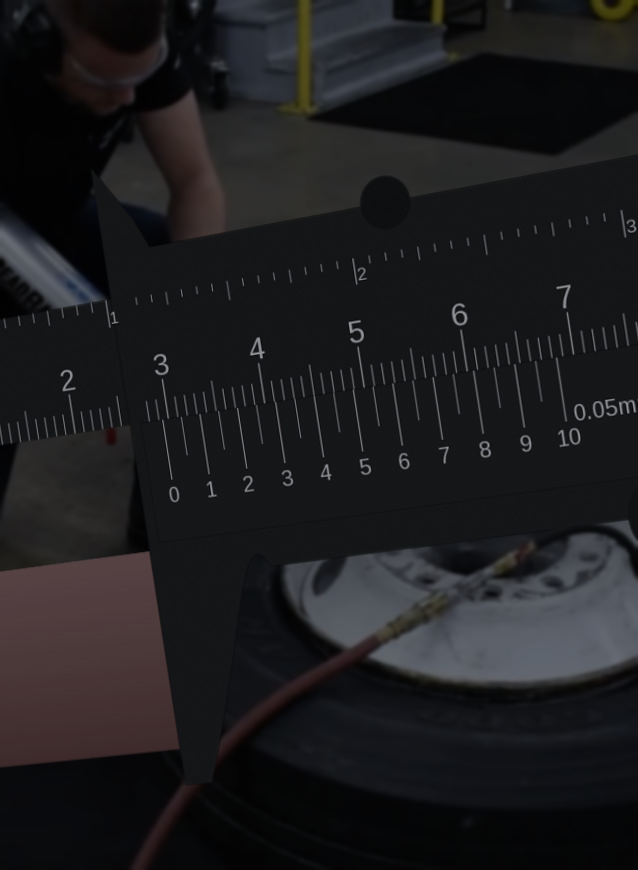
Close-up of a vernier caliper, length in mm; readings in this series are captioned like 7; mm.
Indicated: 29.4; mm
